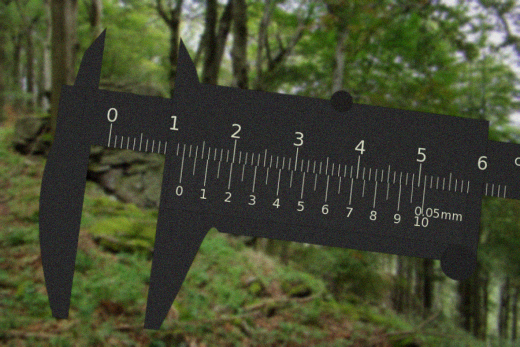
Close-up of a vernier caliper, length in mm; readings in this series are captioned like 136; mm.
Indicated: 12.0; mm
